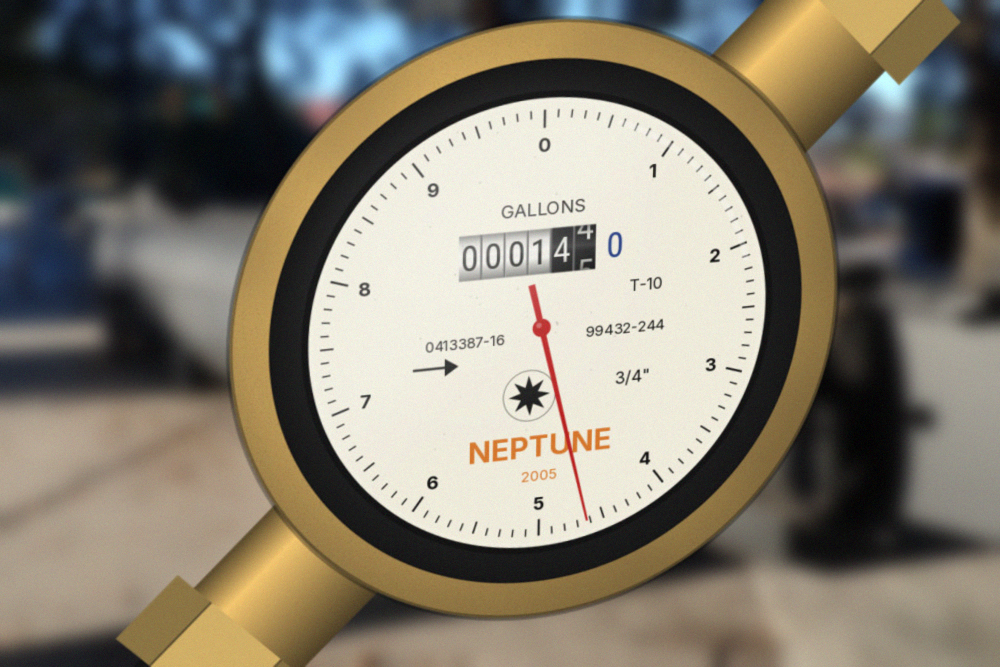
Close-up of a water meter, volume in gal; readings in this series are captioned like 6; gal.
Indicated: 1444.6; gal
